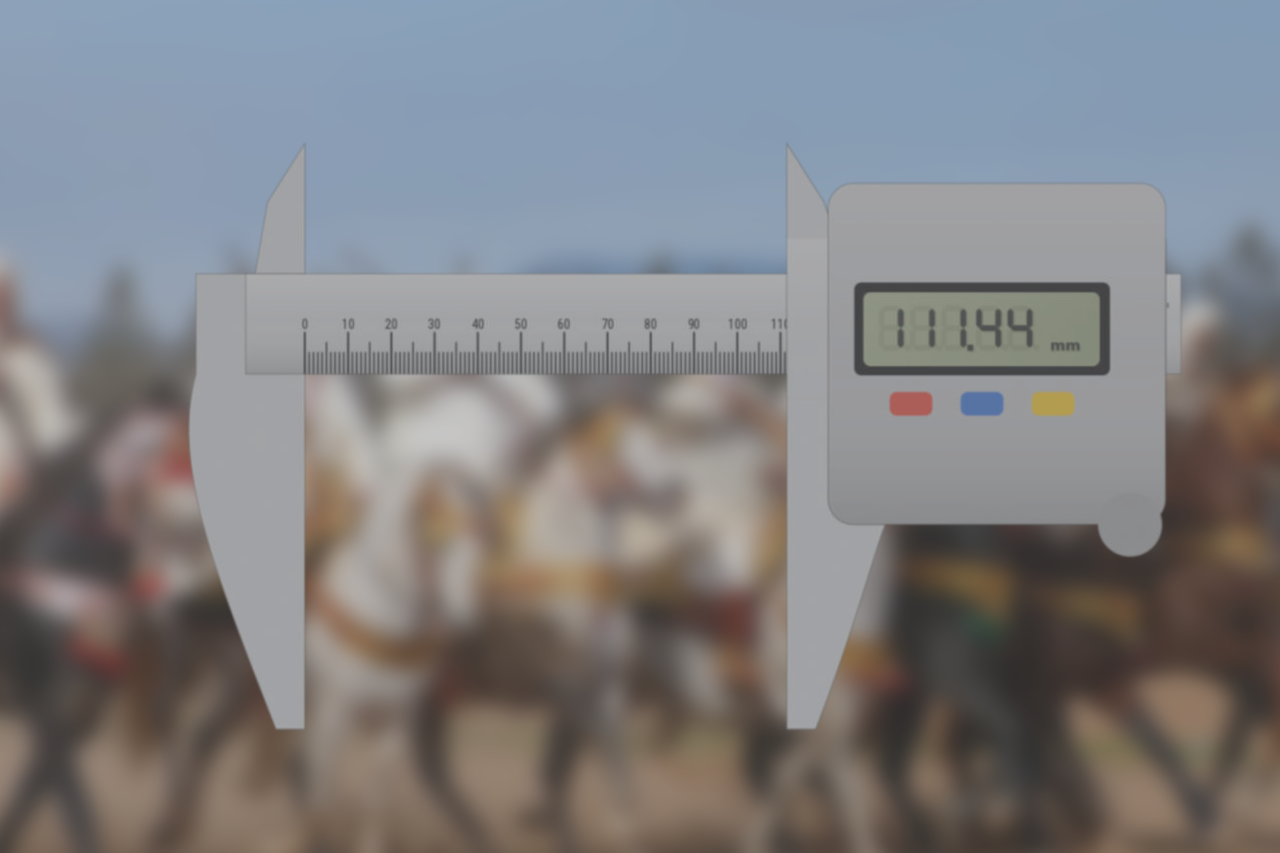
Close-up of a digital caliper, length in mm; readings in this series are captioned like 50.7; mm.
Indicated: 111.44; mm
